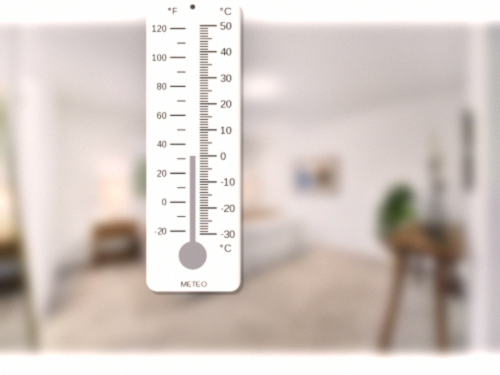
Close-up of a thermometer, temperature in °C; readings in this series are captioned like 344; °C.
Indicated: 0; °C
